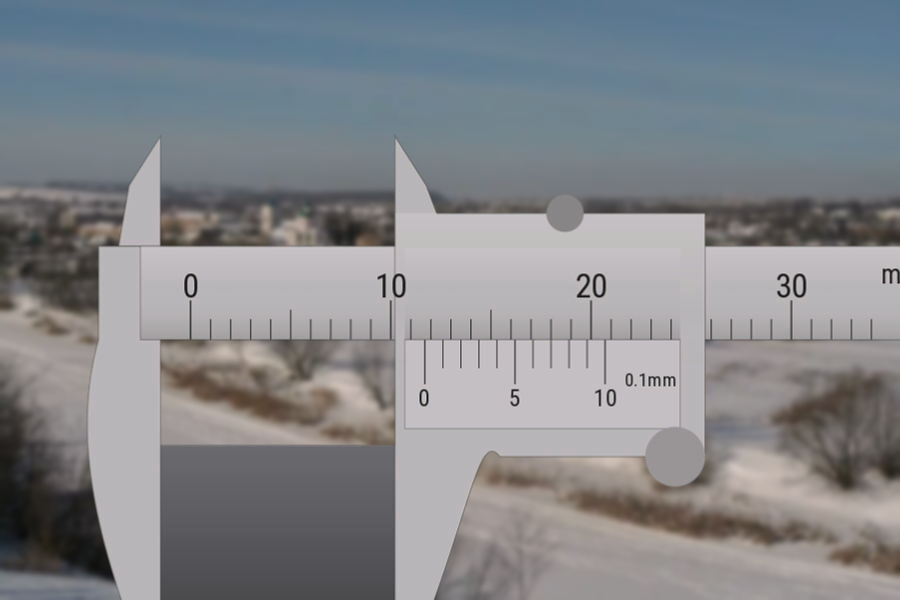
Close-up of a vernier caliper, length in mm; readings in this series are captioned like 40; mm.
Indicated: 11.7; mm
